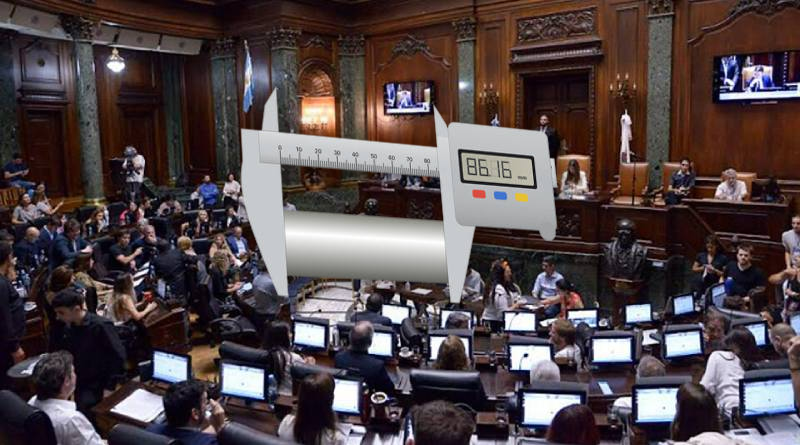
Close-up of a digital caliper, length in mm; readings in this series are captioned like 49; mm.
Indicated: 86.16; mm
